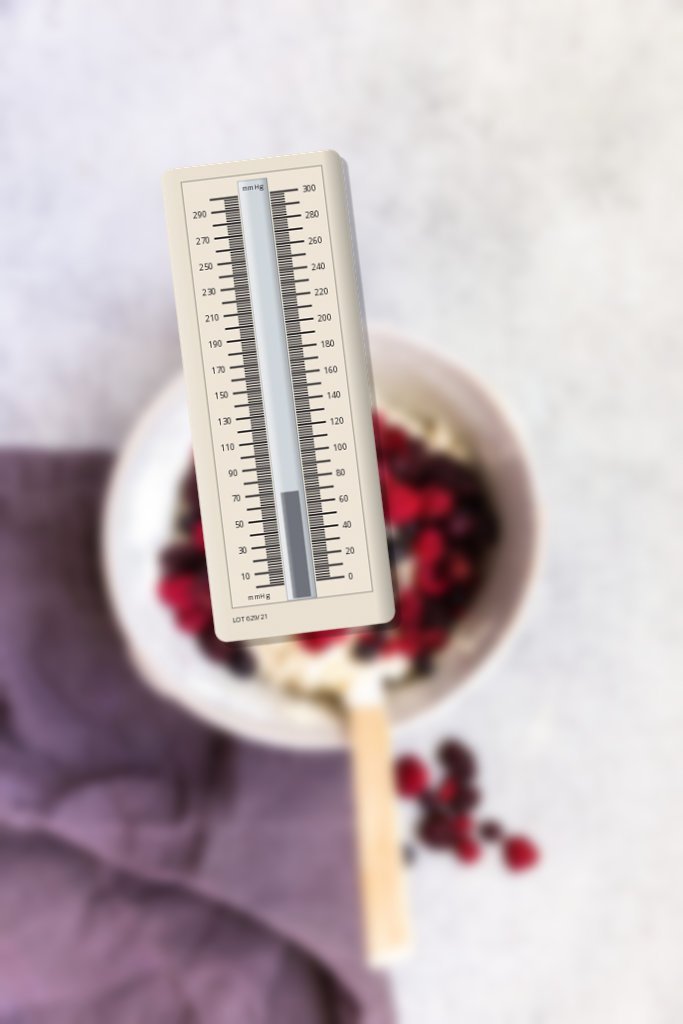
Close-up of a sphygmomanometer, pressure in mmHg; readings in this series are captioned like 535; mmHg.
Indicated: 70; mmHg
